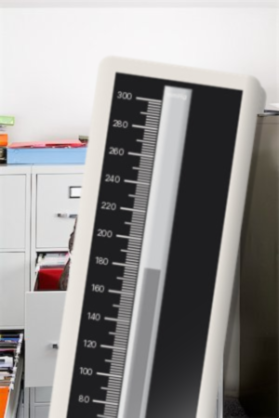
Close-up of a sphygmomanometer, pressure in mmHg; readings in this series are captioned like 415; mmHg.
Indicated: 180; mmHg
